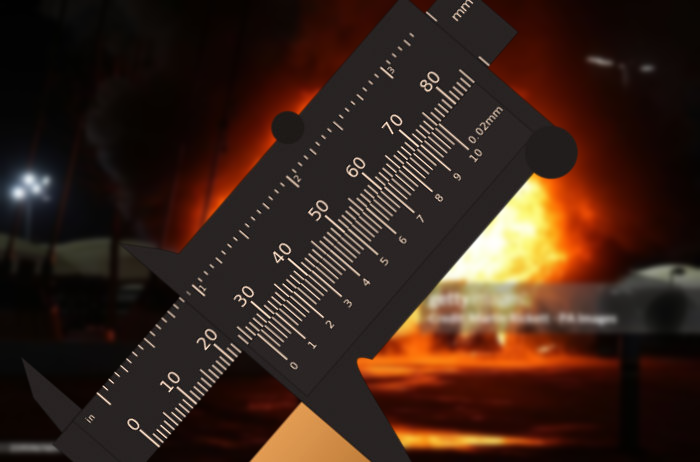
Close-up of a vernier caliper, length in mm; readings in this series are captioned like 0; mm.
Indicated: 26.4; mm
